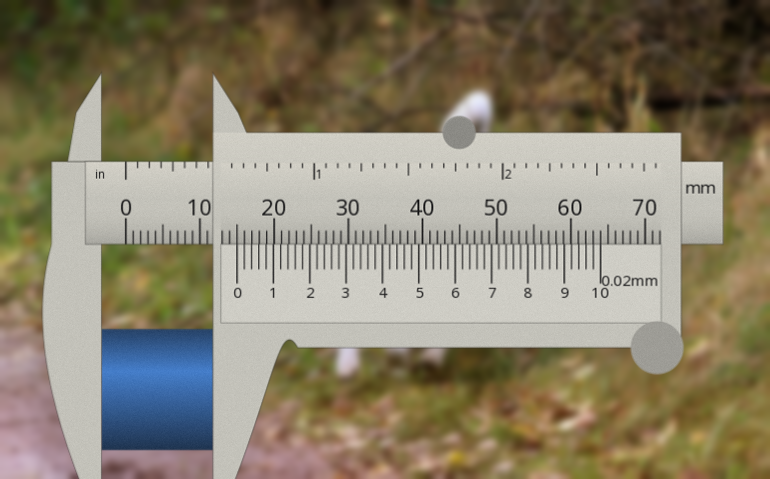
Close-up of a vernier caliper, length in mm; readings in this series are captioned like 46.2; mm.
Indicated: 15.0; mm
